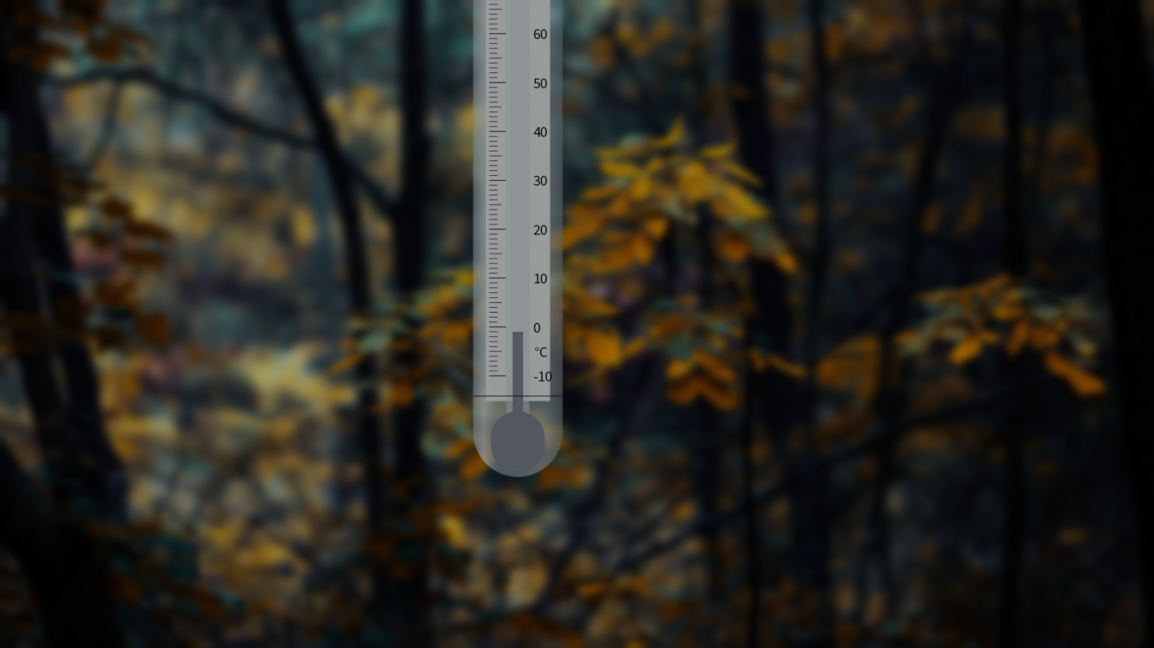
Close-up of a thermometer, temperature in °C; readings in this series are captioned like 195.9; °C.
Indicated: -1; °C
